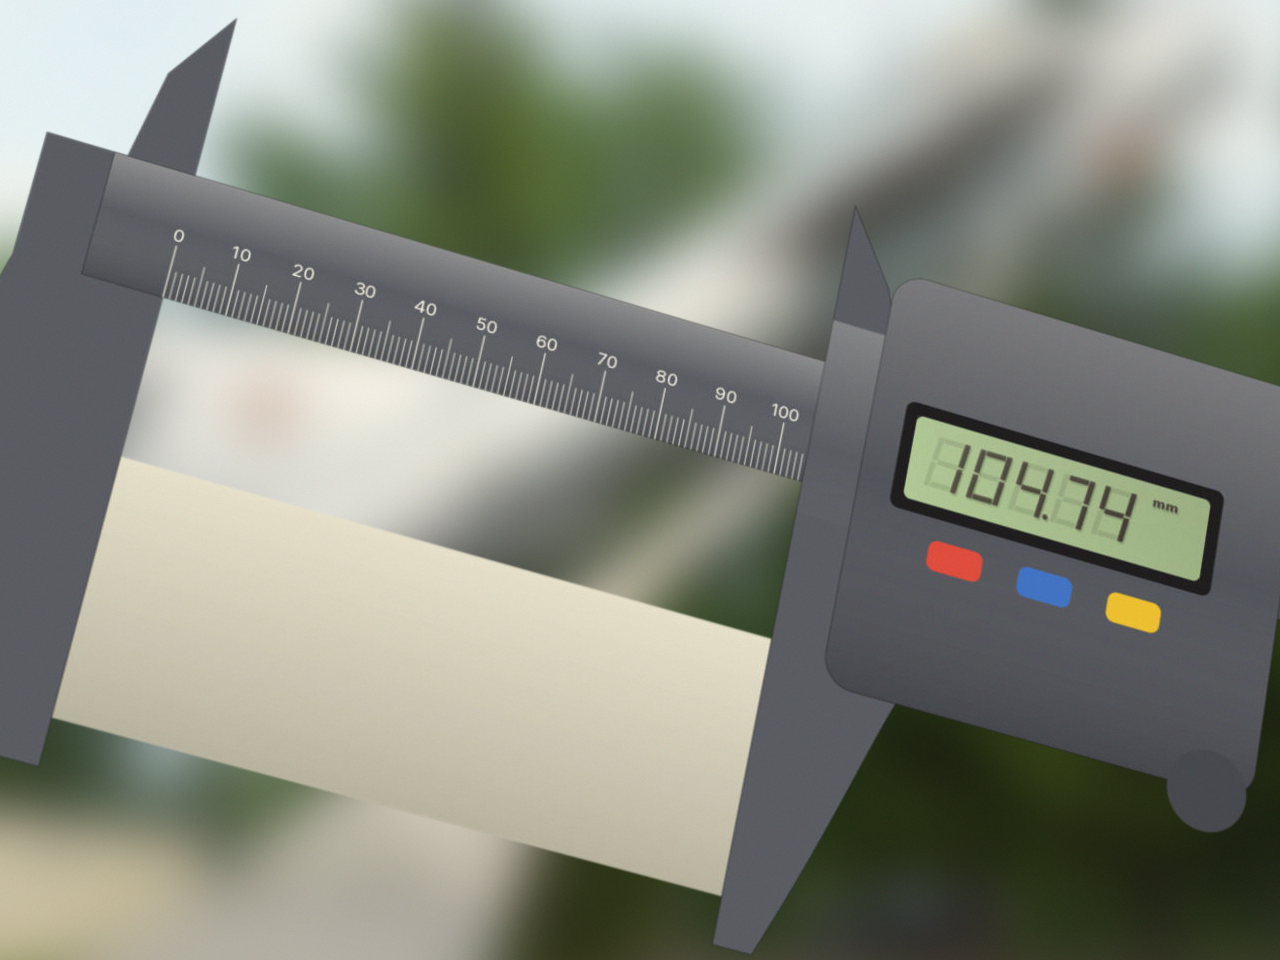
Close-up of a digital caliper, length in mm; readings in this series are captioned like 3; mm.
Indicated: 104.74; mm
